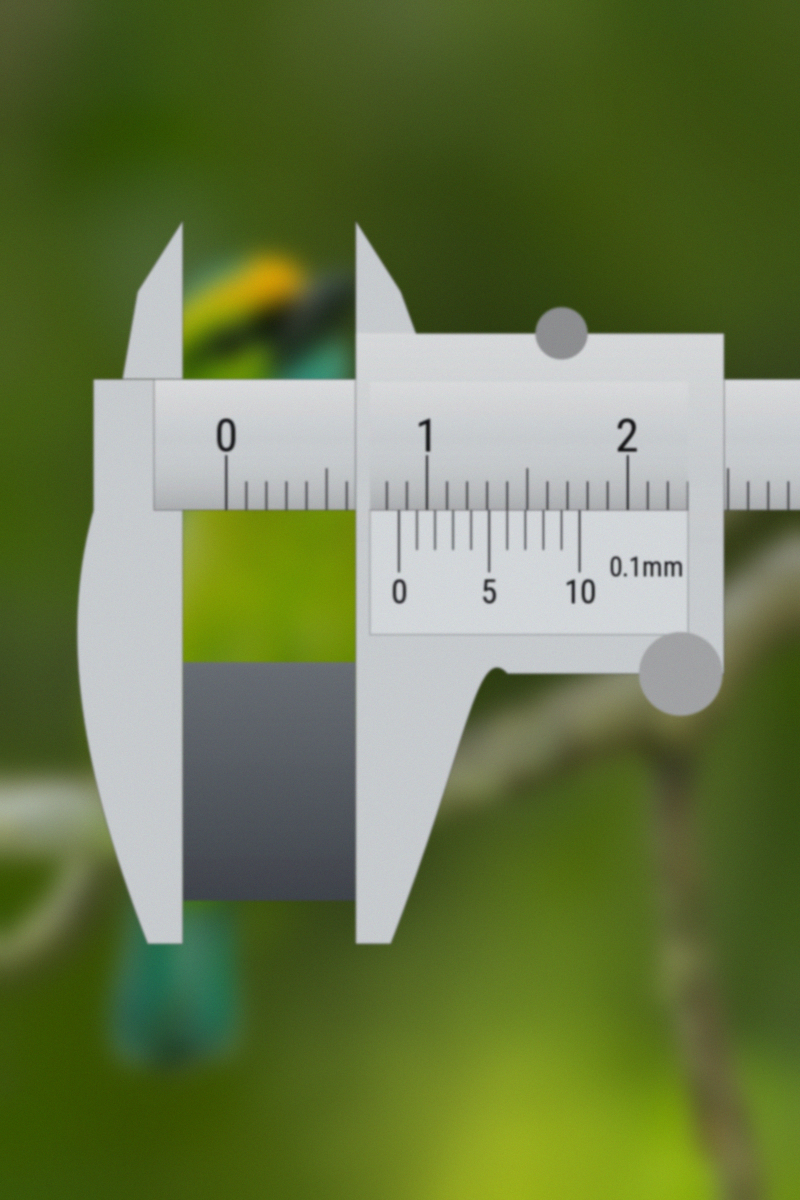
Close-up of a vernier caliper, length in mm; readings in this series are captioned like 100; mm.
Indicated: 8.6; mm
